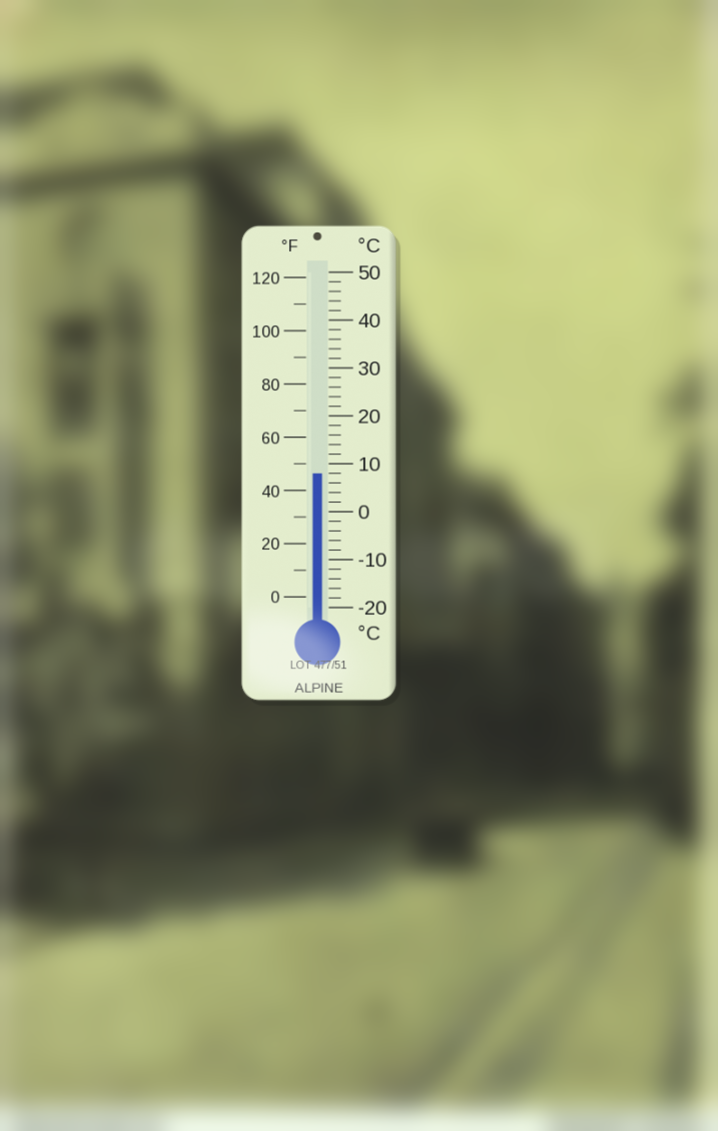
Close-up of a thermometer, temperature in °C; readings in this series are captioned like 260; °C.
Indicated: 8; °C
